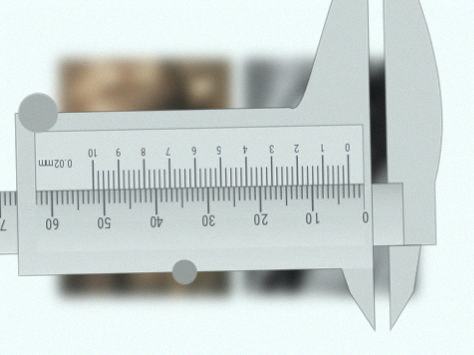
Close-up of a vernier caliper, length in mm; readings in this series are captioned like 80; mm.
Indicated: 3.0; mm
